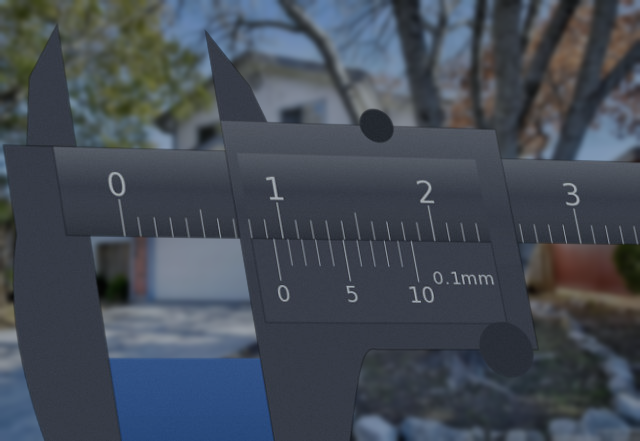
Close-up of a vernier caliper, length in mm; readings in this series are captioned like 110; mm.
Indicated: 9.4; mm
